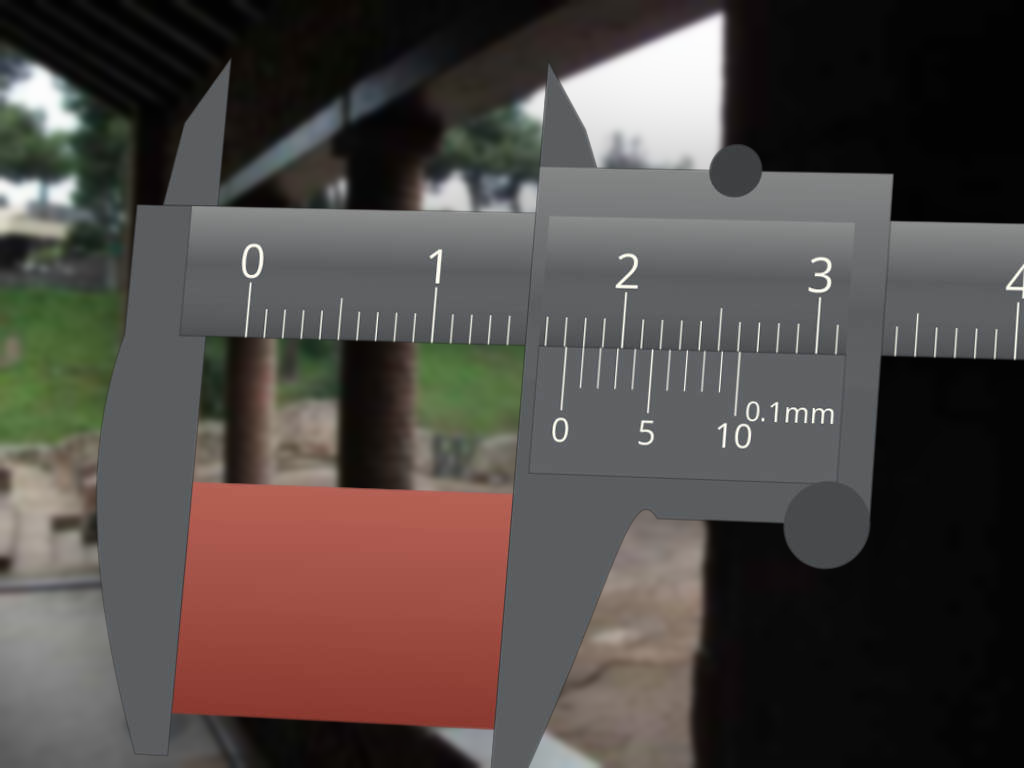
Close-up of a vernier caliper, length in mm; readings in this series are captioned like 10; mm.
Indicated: 17.1; mm
